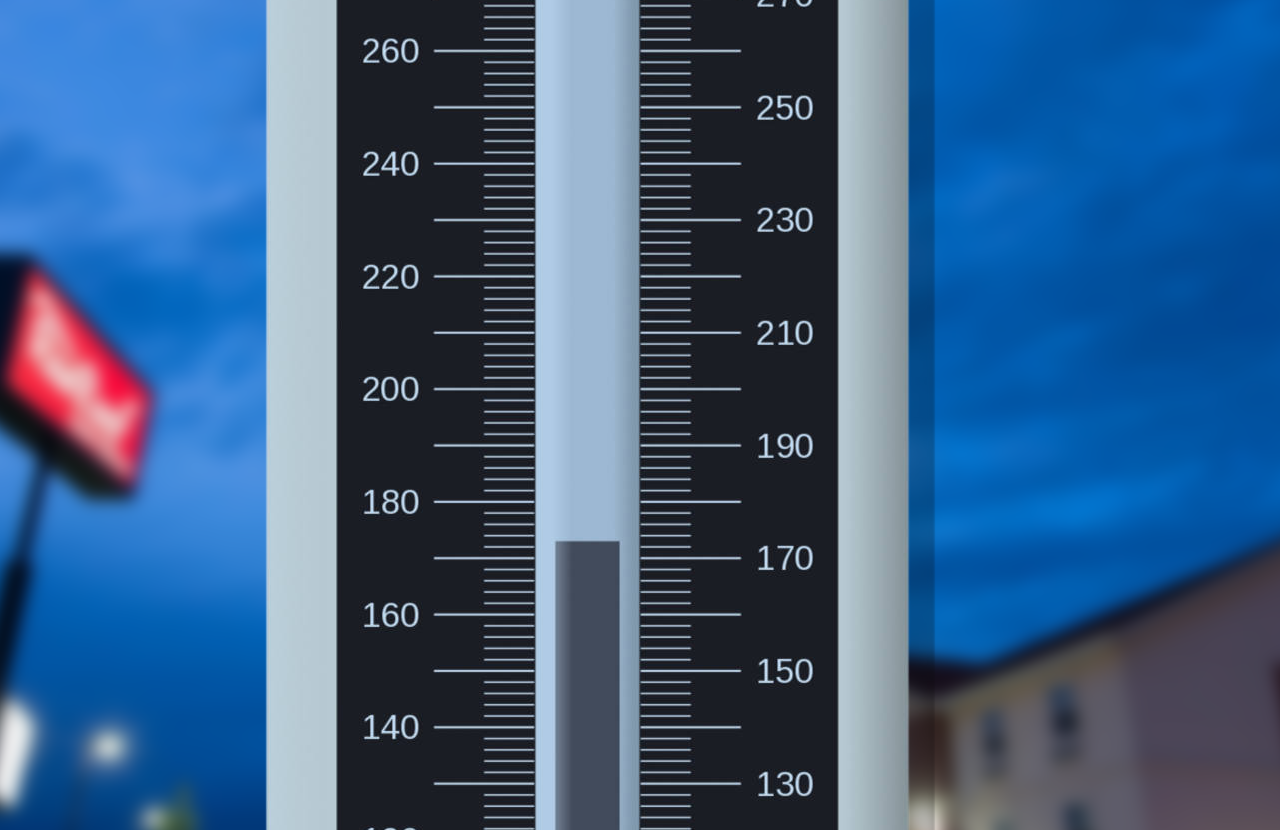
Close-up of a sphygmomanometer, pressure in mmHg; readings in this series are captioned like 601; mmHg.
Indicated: 173; mmHg
